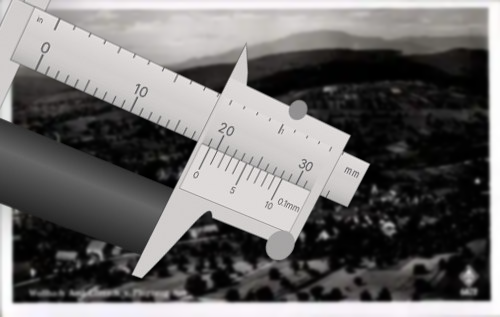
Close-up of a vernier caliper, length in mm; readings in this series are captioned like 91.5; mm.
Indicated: 19.2; mm
